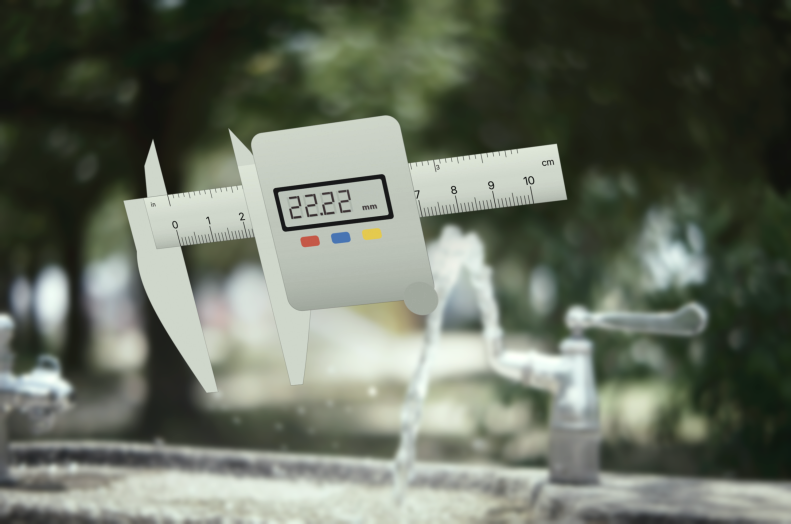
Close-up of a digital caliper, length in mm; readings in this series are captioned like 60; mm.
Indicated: 22.22; mm
